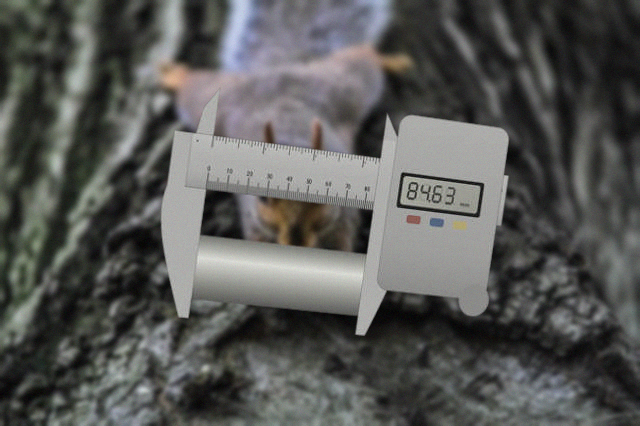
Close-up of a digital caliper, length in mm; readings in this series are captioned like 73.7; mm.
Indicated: 84.63; mm
